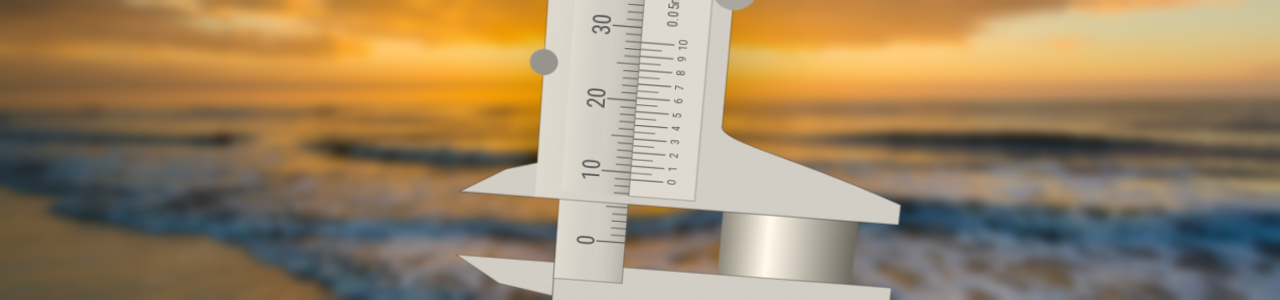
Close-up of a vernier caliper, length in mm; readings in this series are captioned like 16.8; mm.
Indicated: 9.0; mm
